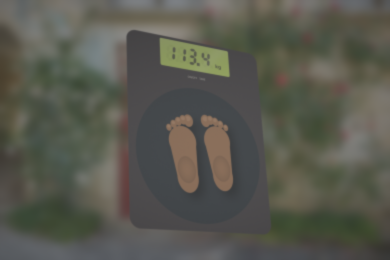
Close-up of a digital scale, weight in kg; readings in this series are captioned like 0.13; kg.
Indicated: 113.4; kg
